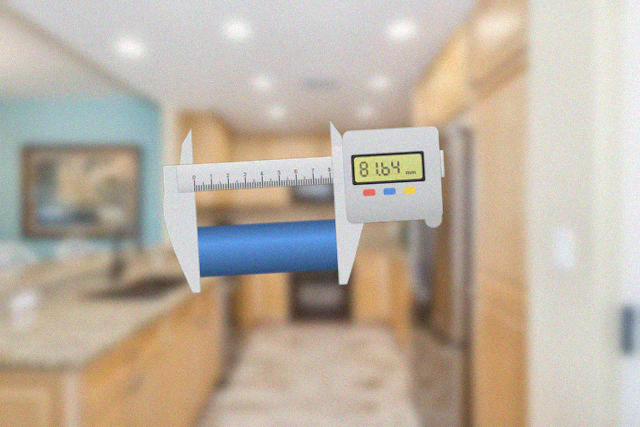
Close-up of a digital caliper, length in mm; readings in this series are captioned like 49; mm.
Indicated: 81.64; mm
